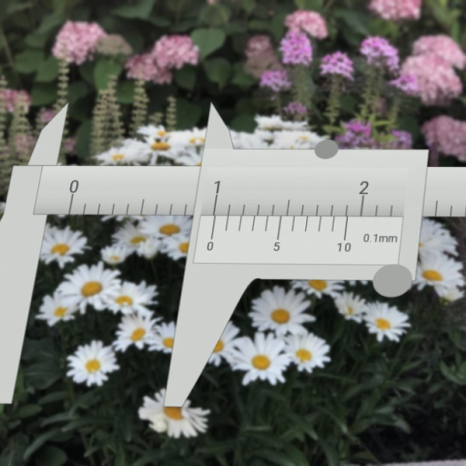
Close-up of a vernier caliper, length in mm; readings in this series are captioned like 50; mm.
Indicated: 10.1; mm
